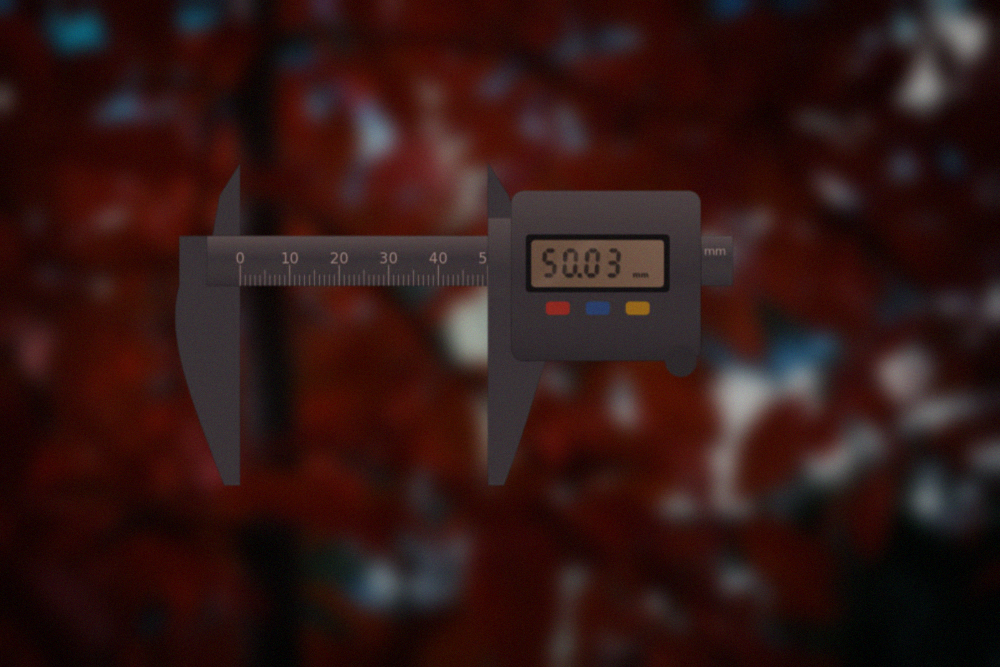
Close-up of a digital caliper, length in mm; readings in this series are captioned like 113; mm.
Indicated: 50.03; mm
